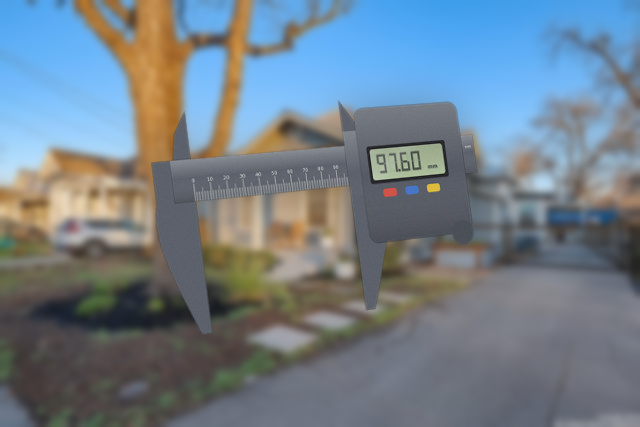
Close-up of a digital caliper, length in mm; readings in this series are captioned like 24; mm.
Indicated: 97.60; mm
